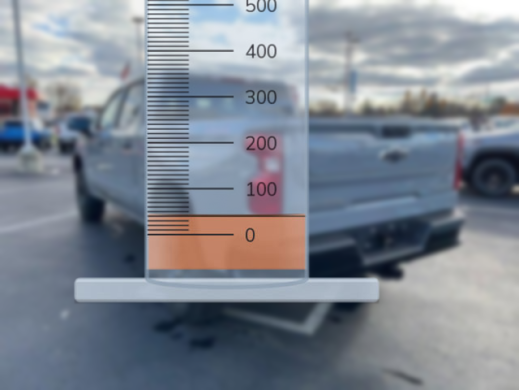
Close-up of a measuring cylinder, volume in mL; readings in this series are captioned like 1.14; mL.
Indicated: 40; mL
